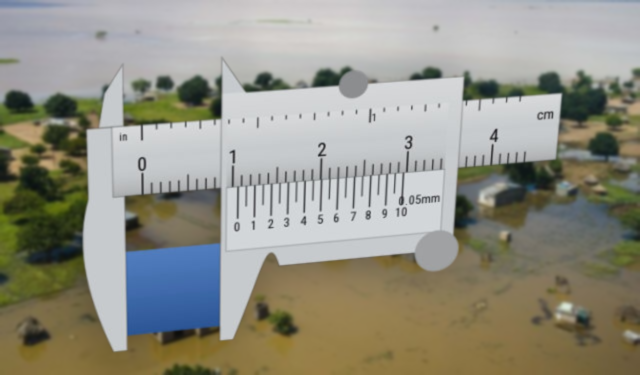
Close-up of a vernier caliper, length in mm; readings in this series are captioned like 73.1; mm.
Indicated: 10.6; mm
